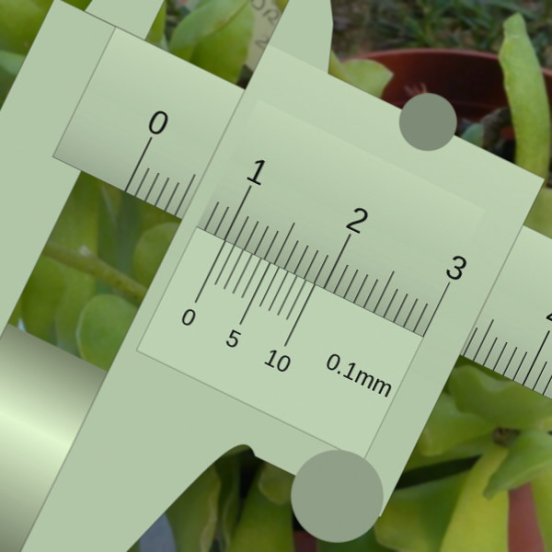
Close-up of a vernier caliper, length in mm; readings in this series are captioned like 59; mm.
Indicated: 10.1; mm
